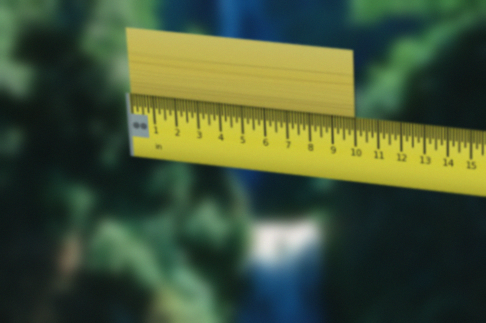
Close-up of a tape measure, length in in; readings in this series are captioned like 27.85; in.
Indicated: 10; in
